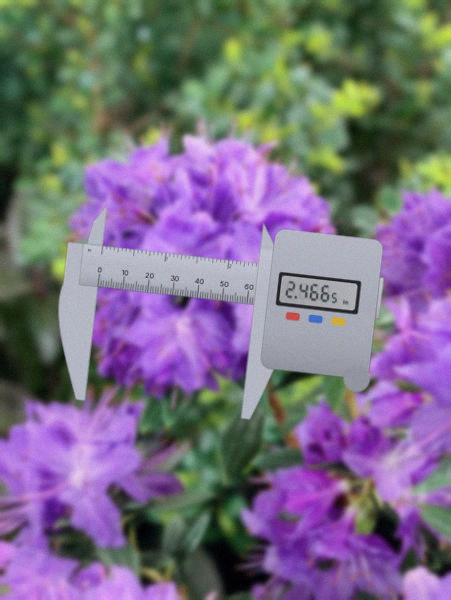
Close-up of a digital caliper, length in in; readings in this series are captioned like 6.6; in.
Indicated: 2.4665; in
